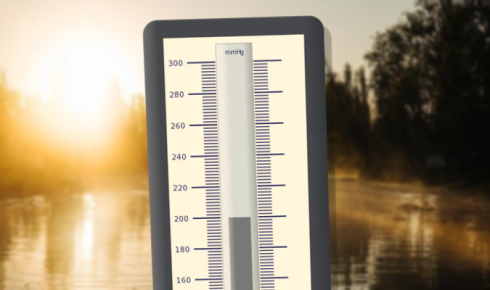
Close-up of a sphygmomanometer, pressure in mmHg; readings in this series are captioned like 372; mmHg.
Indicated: 200; mmHg
